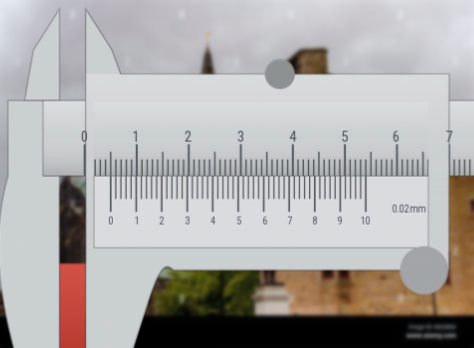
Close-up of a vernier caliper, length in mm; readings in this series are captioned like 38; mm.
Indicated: 5.0; mm
